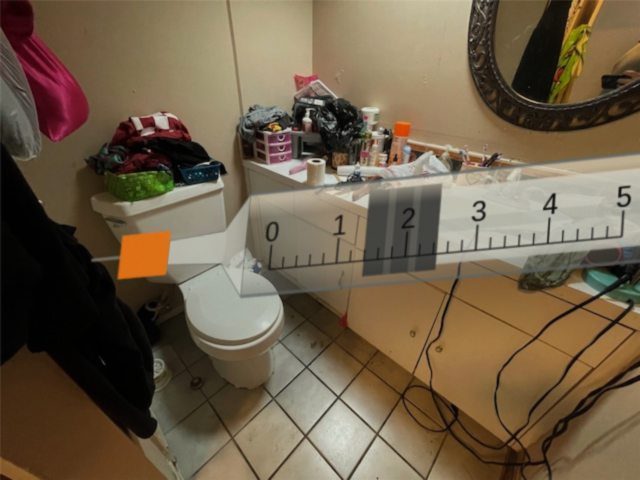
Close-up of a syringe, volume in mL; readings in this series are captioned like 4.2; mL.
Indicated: 1.4; mL
